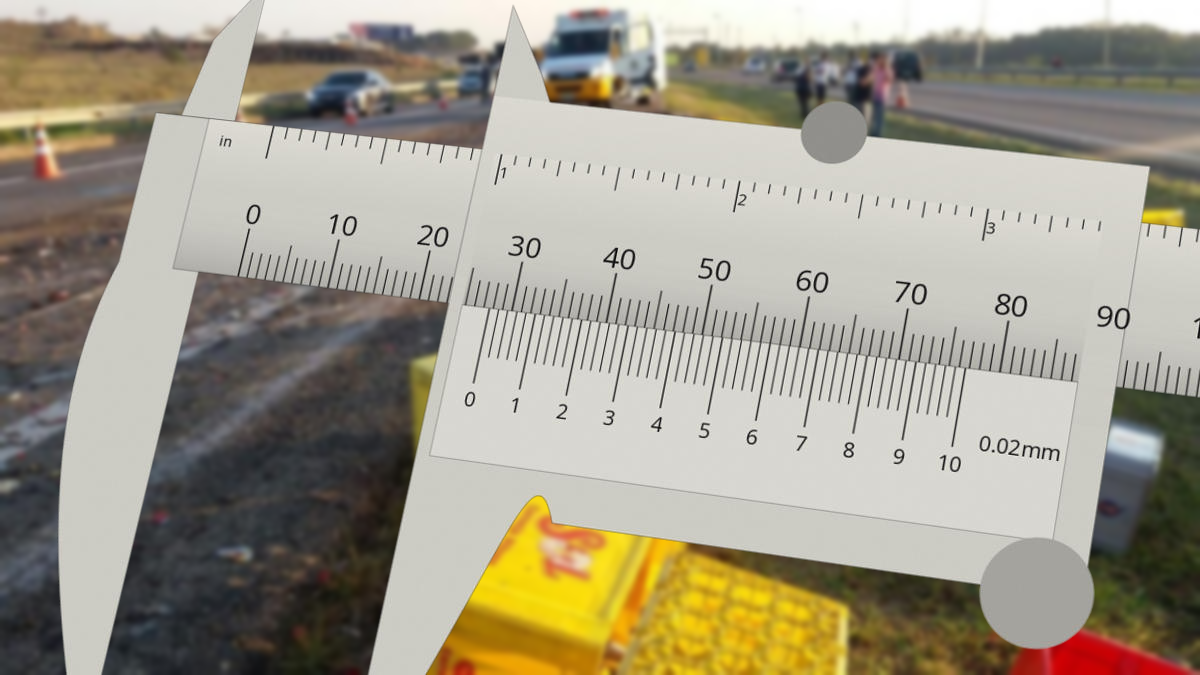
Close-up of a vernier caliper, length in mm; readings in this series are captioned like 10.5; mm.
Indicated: 27.6; mm
